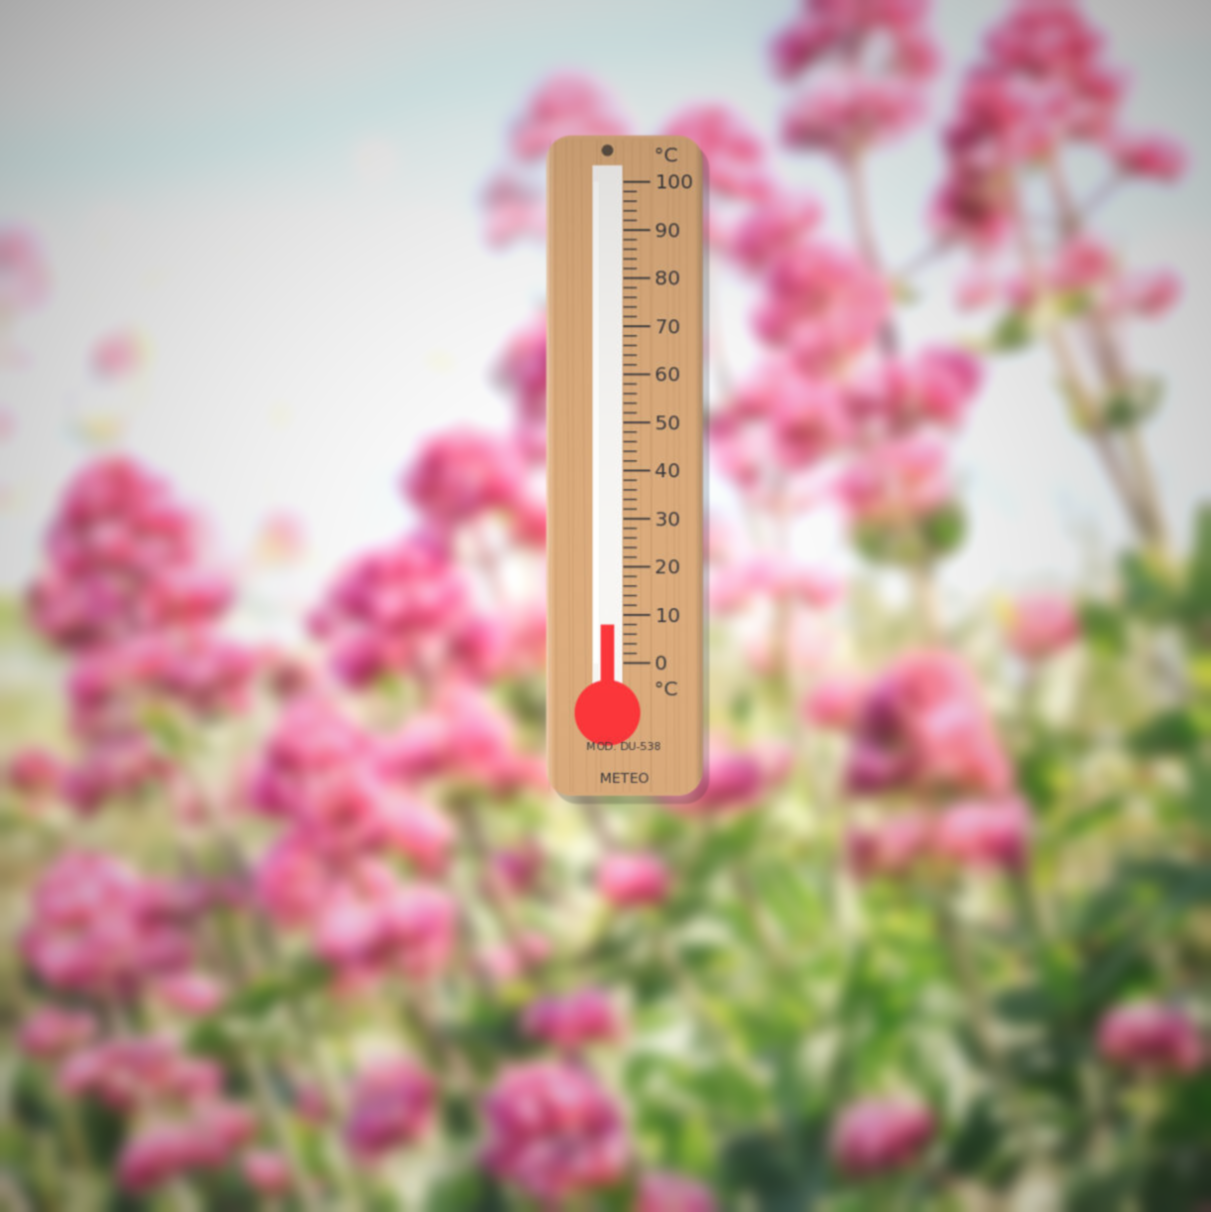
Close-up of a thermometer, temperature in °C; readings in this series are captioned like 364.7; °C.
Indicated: 8; °C
